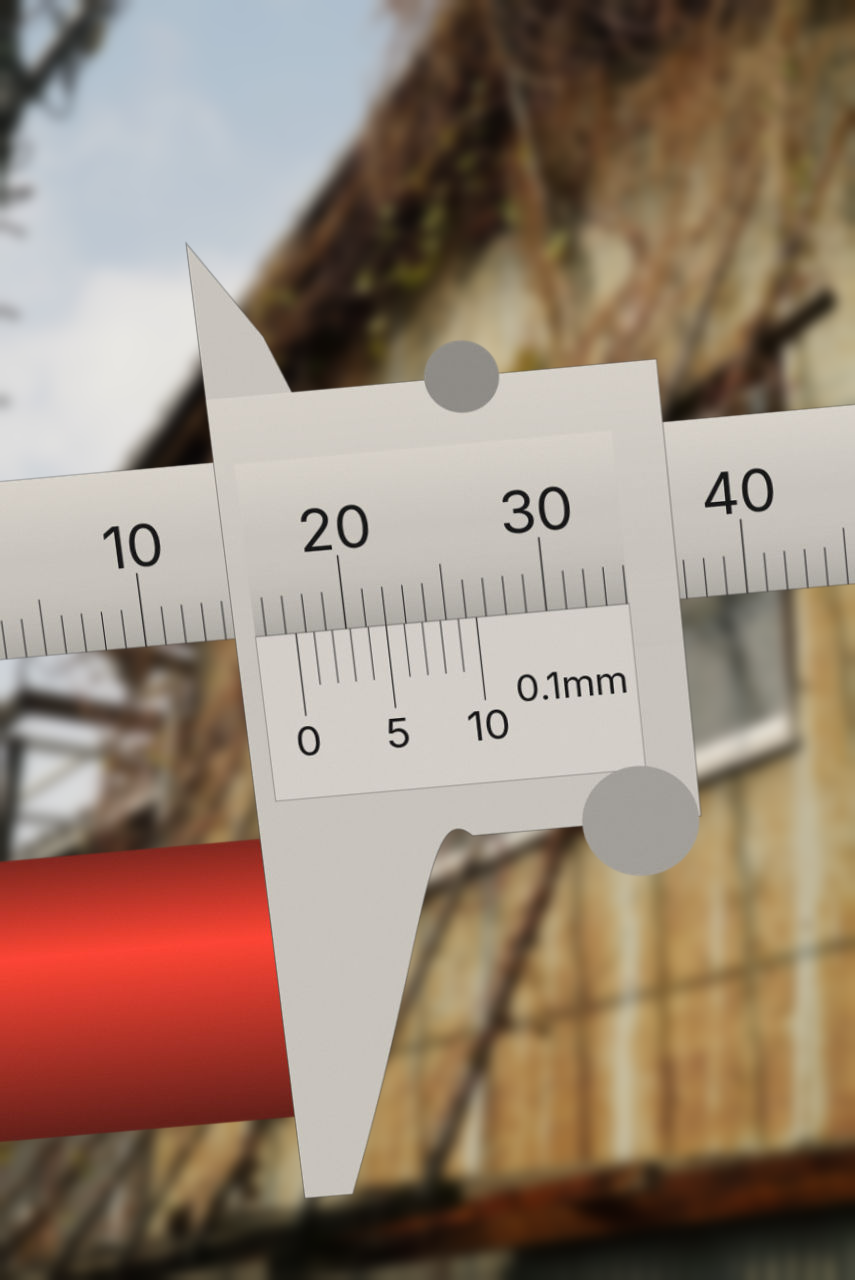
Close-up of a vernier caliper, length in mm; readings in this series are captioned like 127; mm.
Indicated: 17.5; mm
